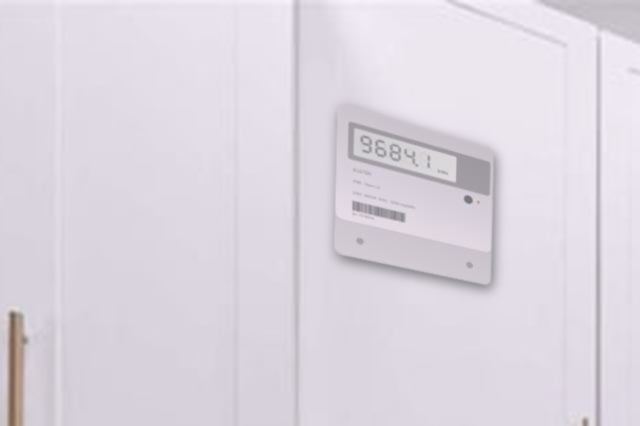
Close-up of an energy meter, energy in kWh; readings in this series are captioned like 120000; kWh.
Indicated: 9684.1; kWh
